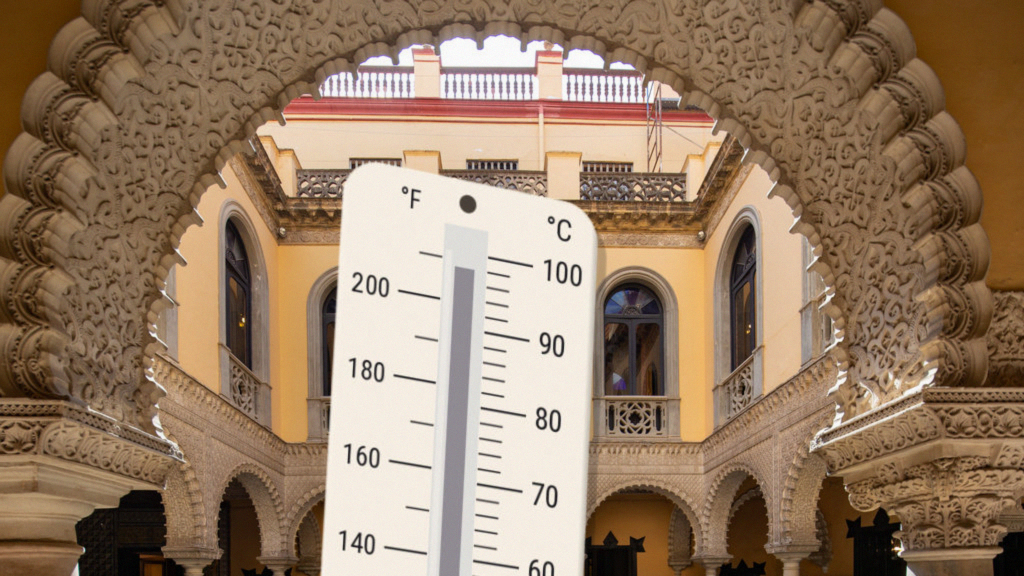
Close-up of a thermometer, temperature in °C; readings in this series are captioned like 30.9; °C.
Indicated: 98; °C
